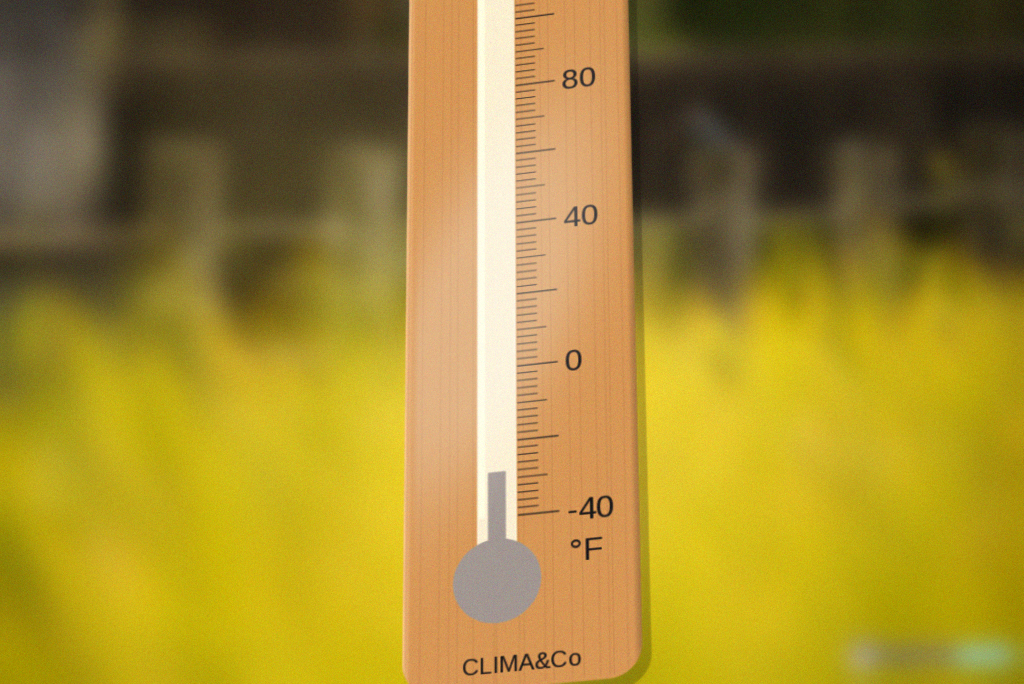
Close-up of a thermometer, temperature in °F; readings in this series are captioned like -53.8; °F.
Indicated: -28; °F
